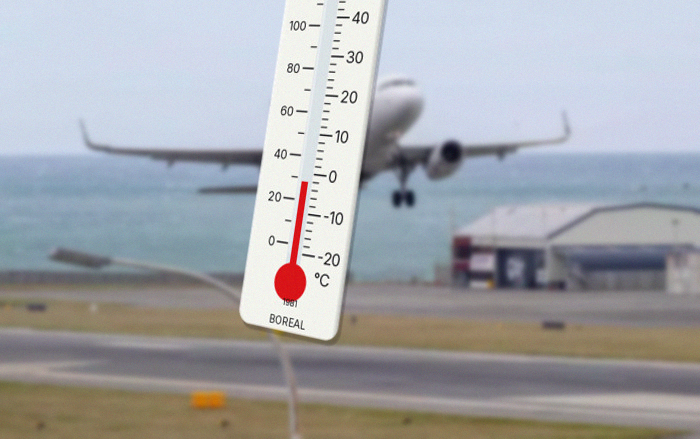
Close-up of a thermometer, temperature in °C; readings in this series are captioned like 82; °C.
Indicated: -2; °C
